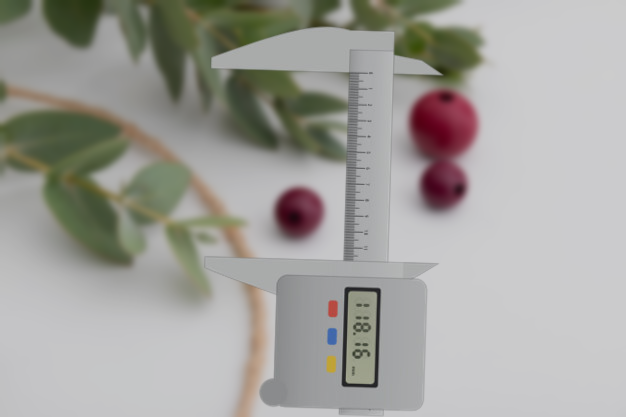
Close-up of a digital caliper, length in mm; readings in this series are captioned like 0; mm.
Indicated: 118.16; mm
